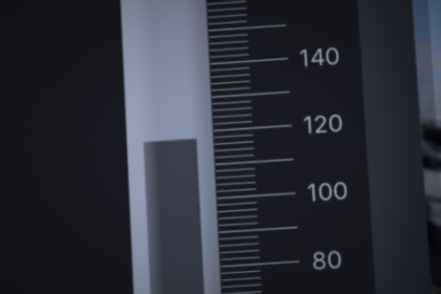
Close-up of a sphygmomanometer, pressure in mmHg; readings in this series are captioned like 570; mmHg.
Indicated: 118; mmHg
